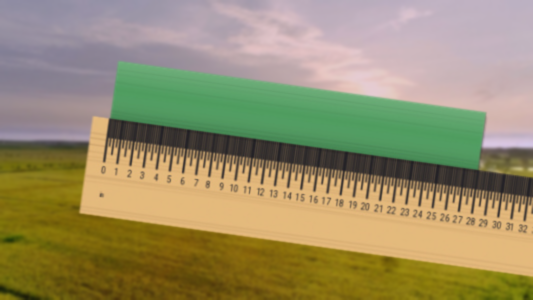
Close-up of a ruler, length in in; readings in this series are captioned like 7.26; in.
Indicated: 28; in
